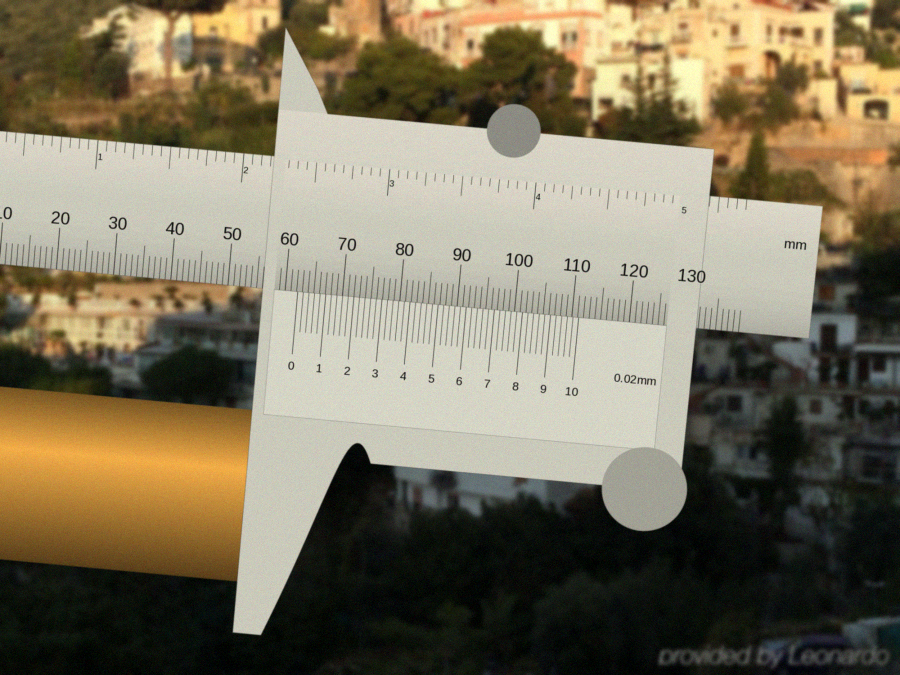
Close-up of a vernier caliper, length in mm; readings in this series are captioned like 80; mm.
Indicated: 62.2; mm
